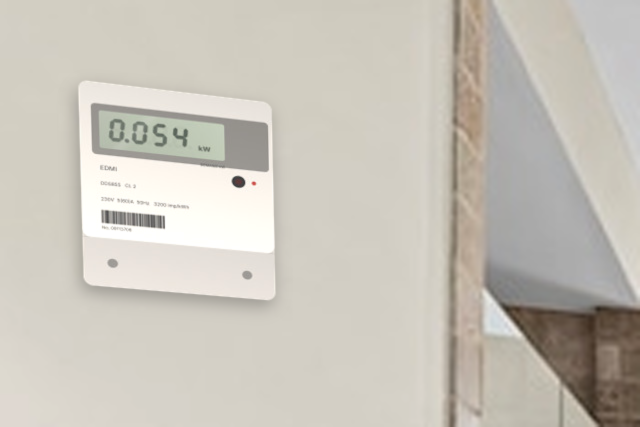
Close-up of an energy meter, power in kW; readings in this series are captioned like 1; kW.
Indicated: 0.054; kW
